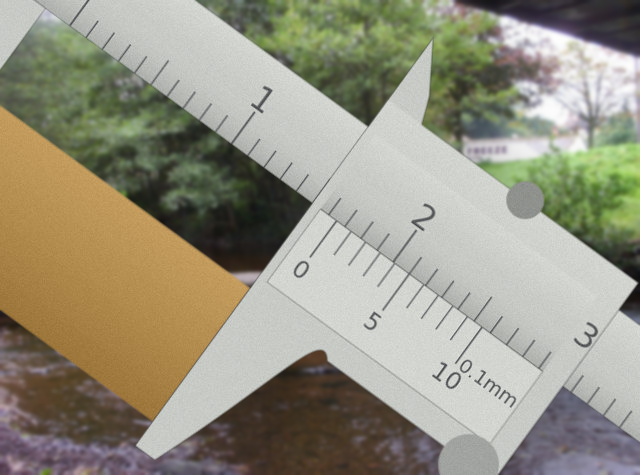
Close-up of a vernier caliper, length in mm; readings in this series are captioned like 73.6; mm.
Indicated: 16.5; mm
